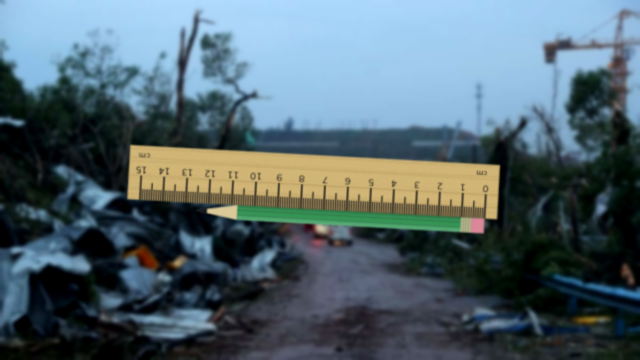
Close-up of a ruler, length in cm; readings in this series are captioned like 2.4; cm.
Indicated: 12.5; cm
